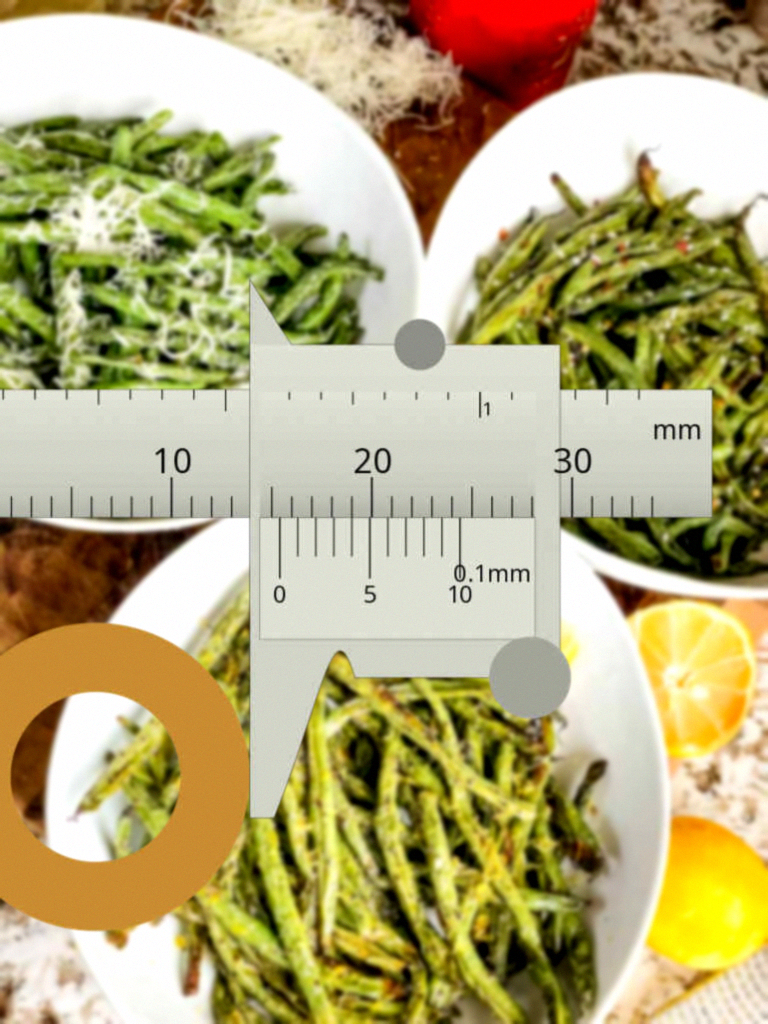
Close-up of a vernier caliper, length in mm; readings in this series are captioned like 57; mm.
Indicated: 15.4; mm
